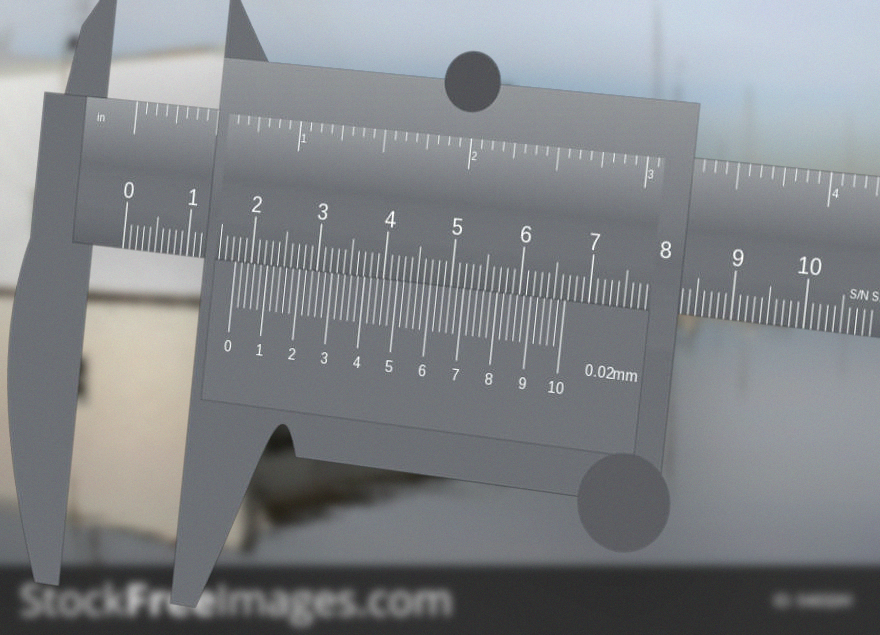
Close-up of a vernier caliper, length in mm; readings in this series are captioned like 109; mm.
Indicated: 17.6; mm
